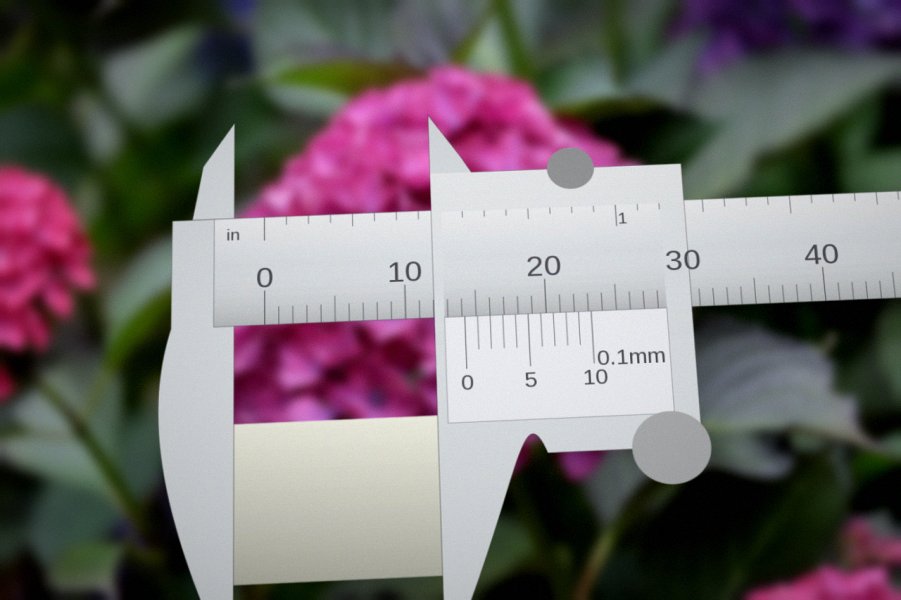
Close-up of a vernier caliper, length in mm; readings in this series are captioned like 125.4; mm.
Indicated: 14.2; mm
